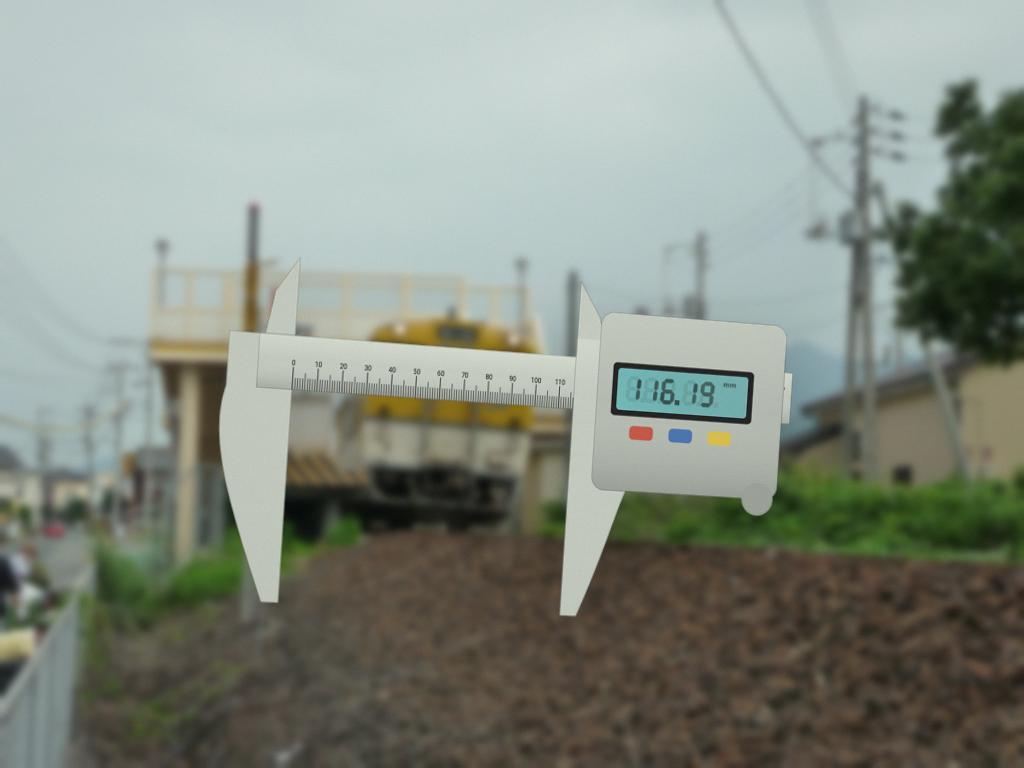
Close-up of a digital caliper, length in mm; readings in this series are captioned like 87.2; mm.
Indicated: 116.19; mm
